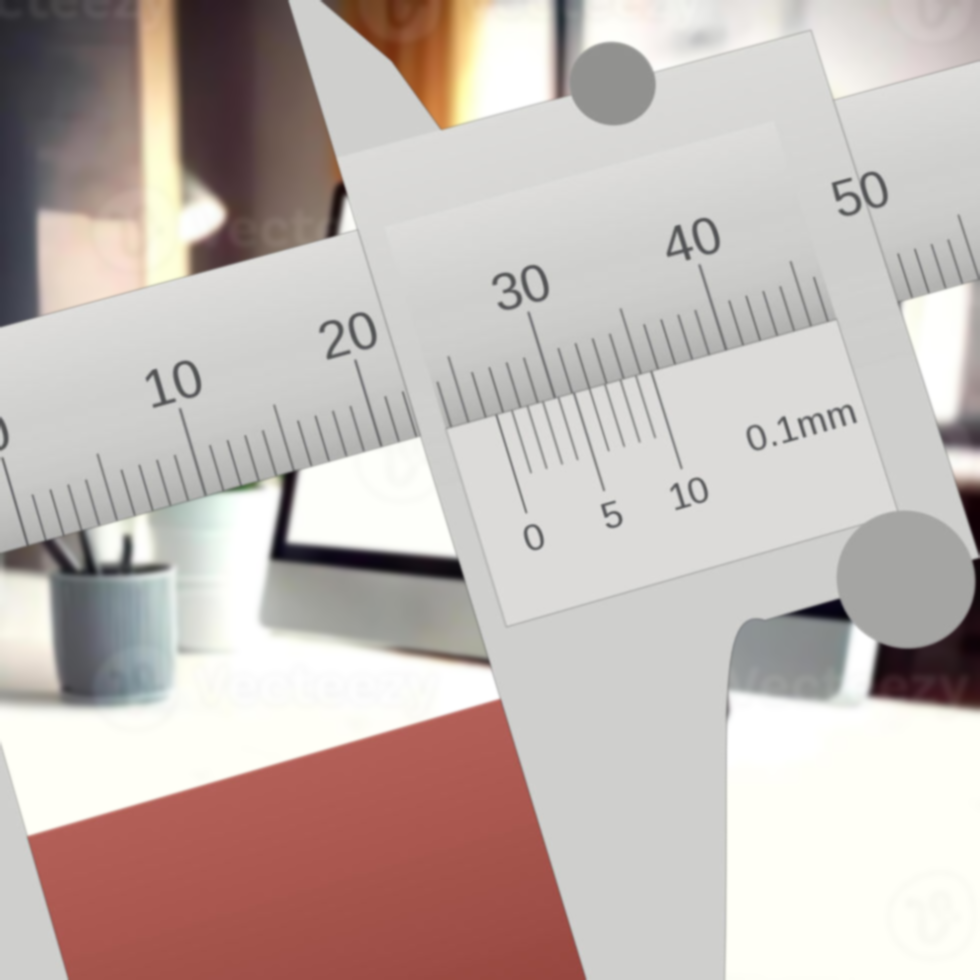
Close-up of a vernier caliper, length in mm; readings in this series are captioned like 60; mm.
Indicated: 26.6; mm
